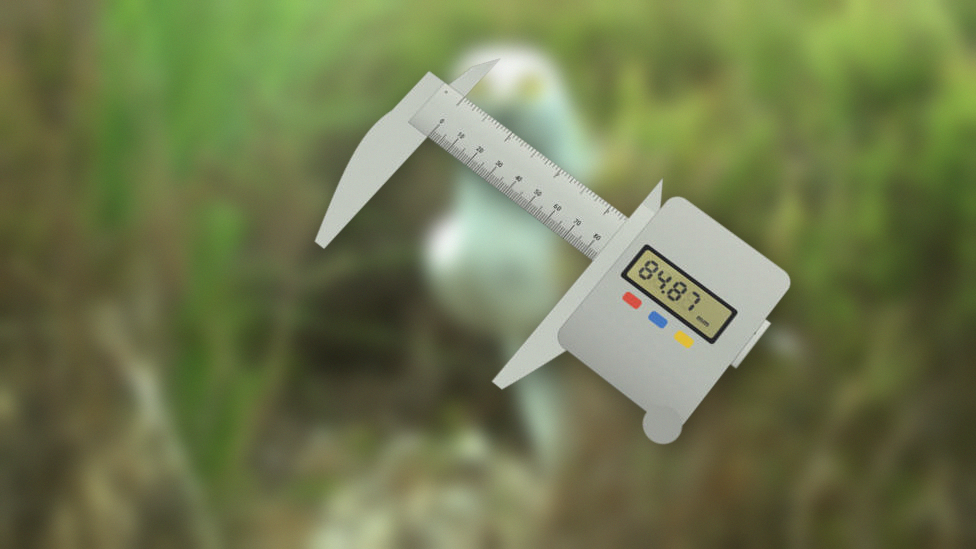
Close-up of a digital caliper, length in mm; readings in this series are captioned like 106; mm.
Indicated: 84.87; mm
